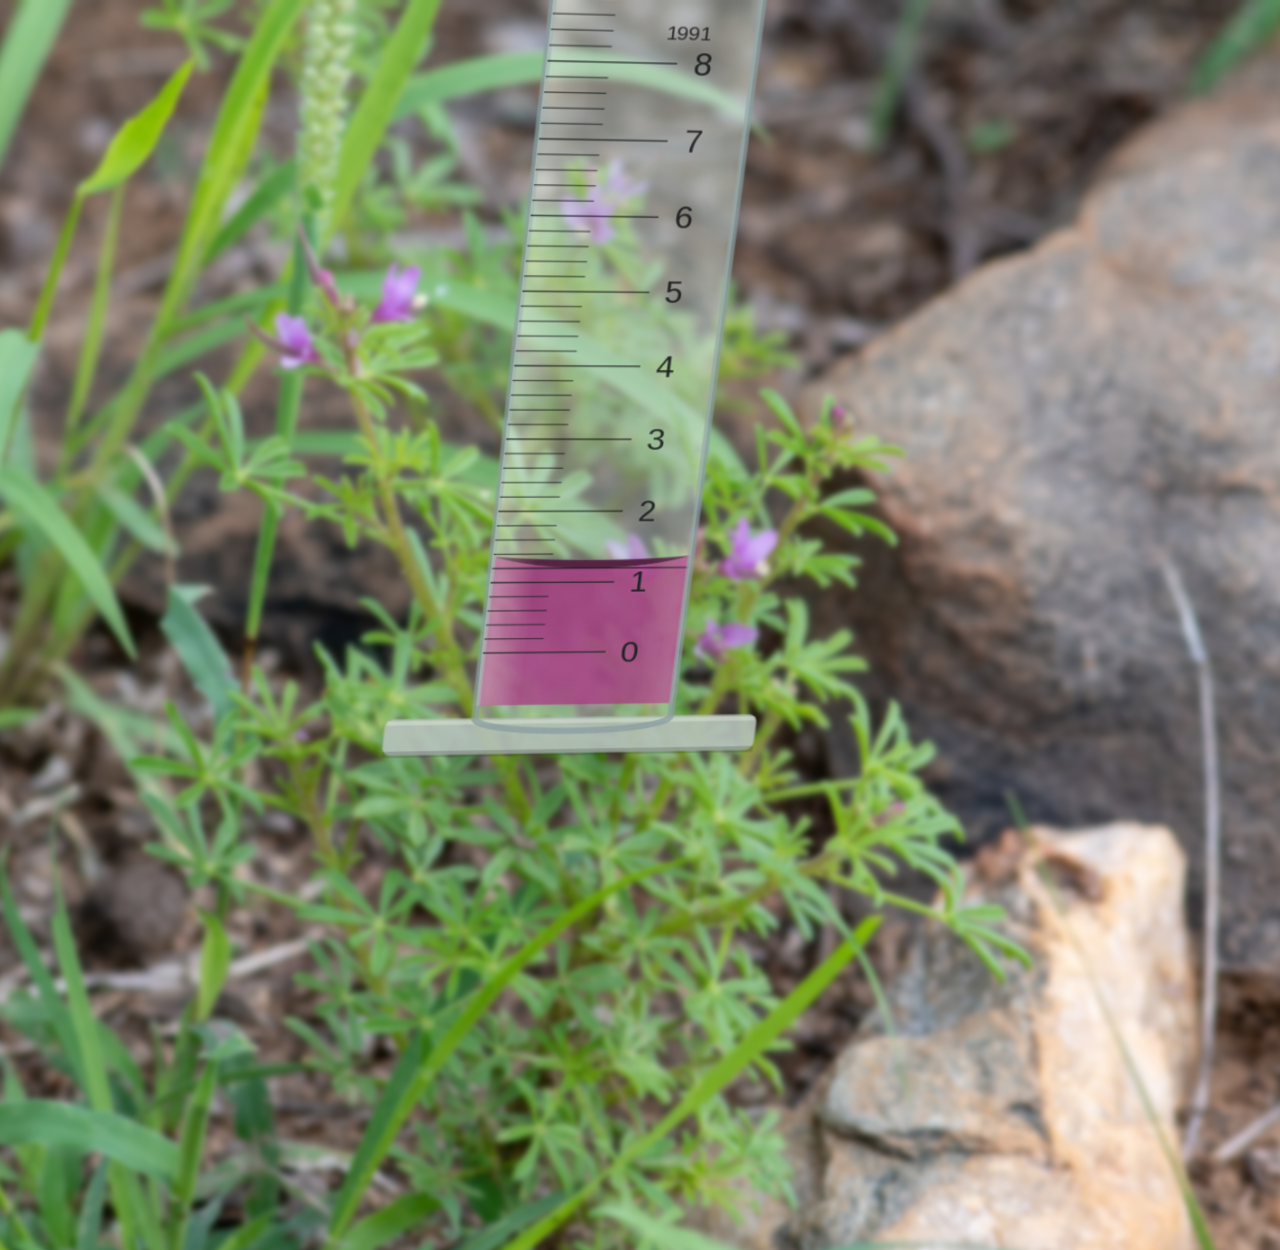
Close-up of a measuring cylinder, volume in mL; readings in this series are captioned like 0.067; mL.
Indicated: 1.2; mL
